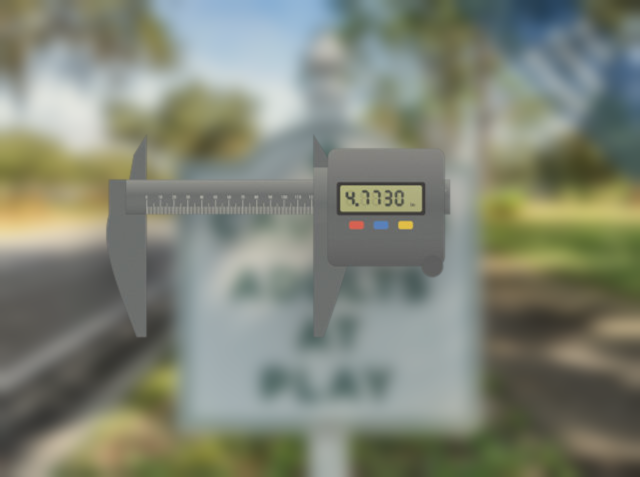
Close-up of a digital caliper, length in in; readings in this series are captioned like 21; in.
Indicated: 4.7730; in
